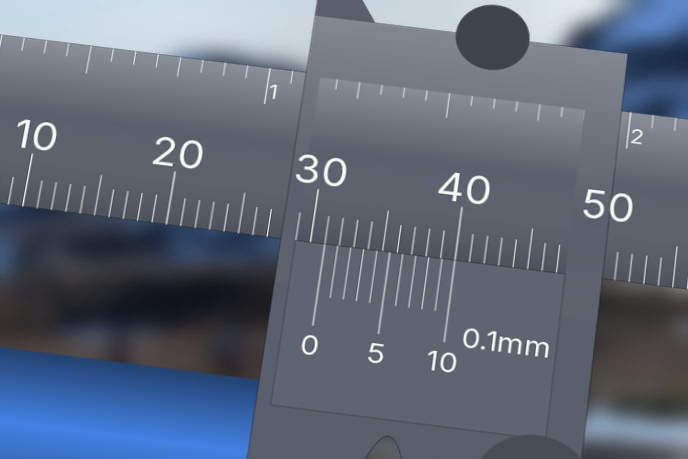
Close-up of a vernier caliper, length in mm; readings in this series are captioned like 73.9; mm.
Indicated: 31.0; mm
